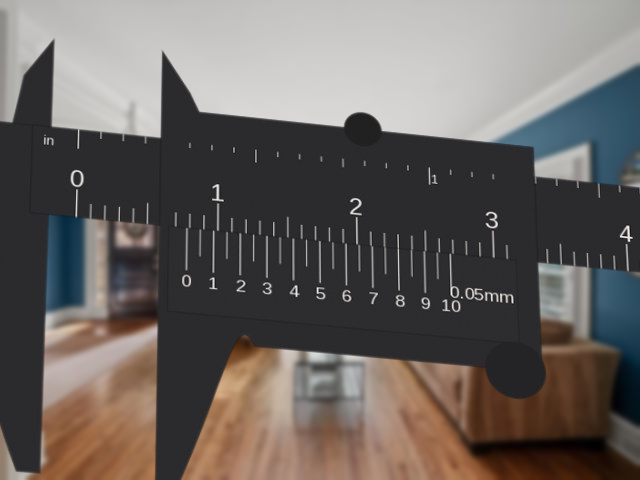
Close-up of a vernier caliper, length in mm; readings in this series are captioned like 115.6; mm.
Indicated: 7.8; mm
